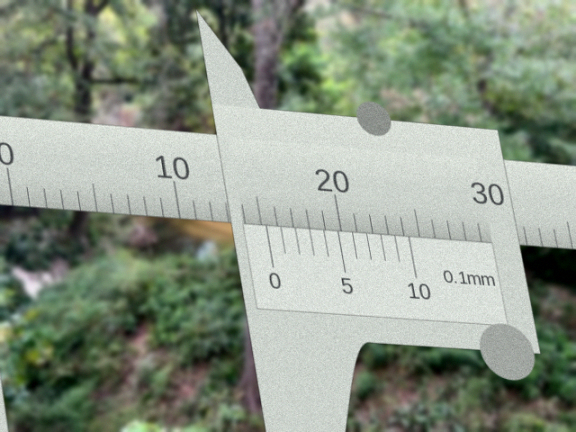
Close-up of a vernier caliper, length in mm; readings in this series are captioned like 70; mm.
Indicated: 15.3; mm
